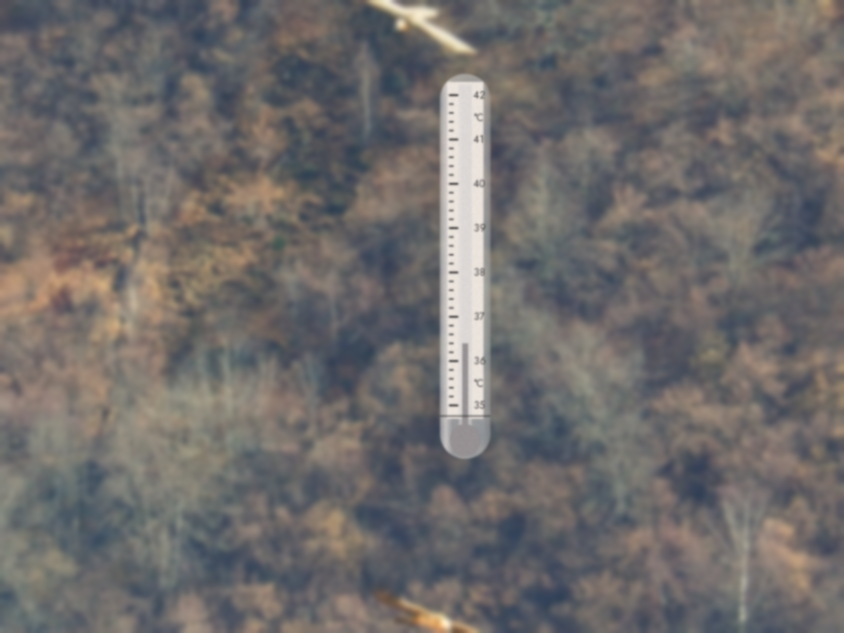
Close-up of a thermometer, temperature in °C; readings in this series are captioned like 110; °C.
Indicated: 36.4; °C
